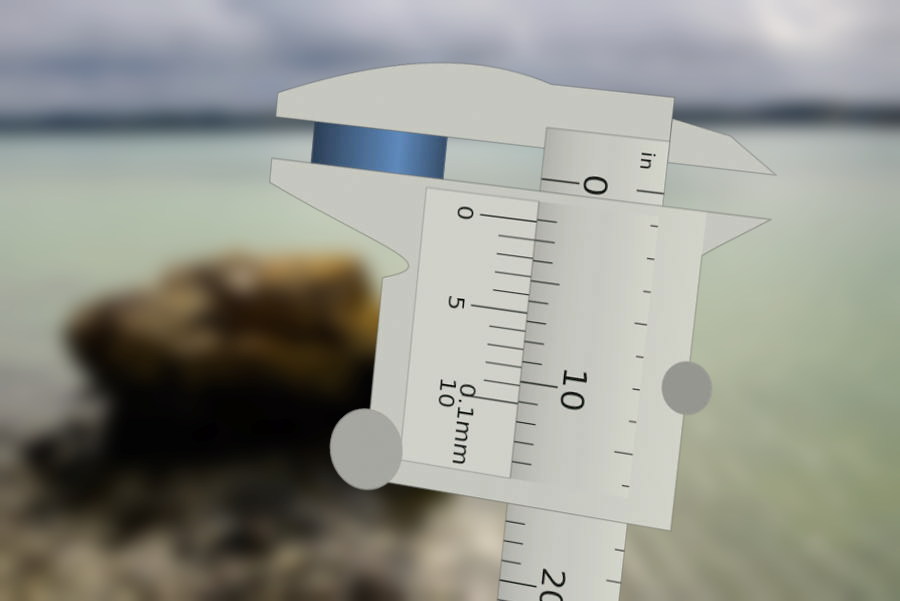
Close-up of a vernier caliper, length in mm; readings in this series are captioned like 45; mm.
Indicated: 2.1; mm
